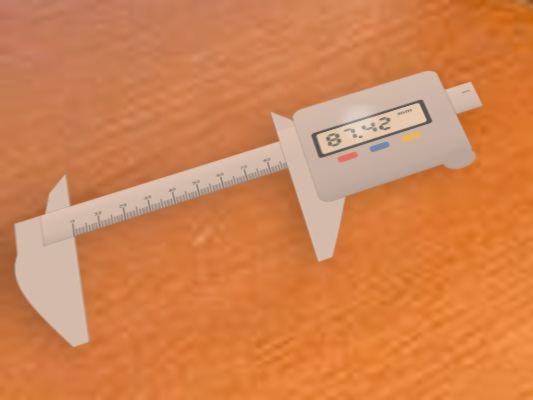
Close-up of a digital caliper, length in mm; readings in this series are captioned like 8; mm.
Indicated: 87.42; mm
